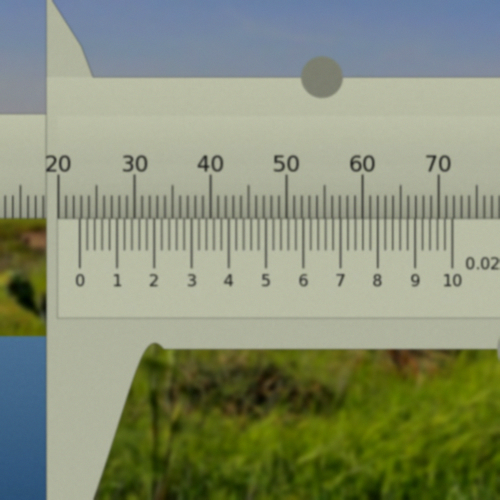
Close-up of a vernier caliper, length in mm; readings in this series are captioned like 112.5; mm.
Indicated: 22.8; mm
